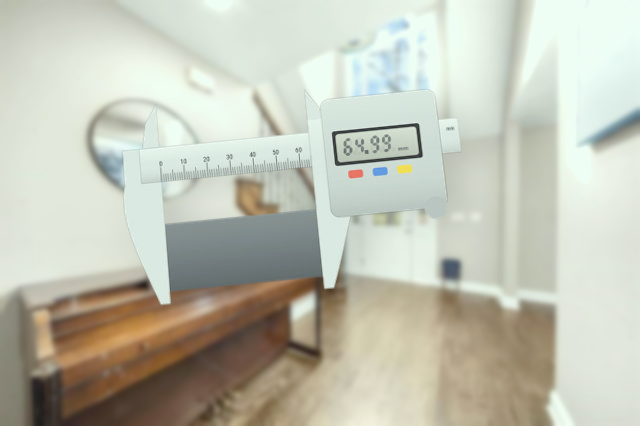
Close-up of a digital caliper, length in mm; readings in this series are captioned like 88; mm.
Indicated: 64.99; mm
